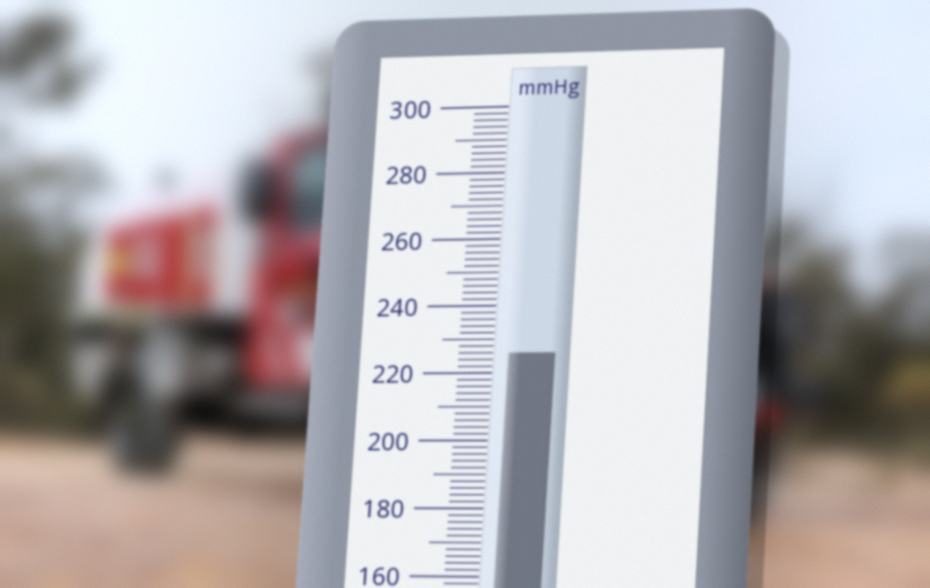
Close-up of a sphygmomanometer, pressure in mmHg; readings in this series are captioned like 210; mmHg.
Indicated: 226; mmHg
